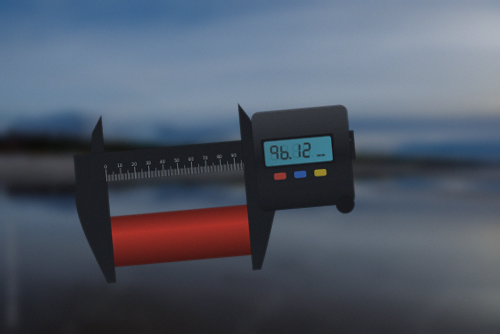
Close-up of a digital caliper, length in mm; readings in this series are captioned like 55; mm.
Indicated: 96.12; mm
